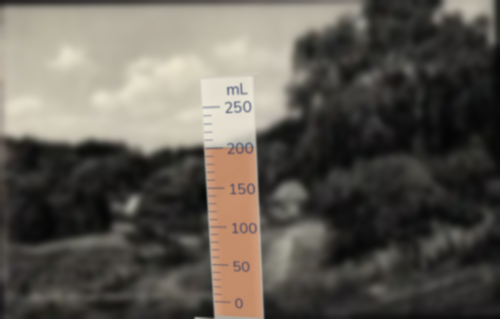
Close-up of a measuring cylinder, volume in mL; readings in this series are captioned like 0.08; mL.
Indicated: 200; mL
